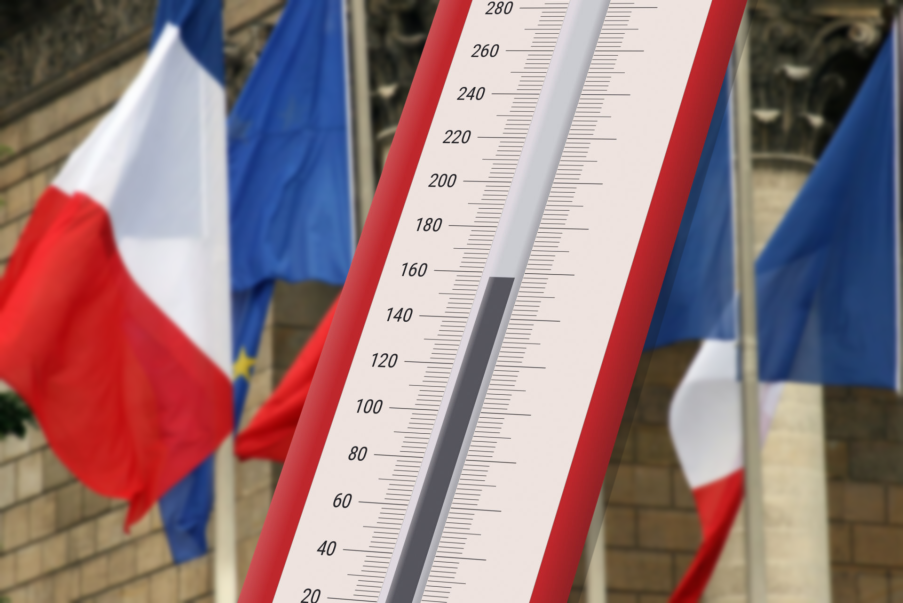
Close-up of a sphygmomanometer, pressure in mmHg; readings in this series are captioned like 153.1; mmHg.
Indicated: 158; mmHg
